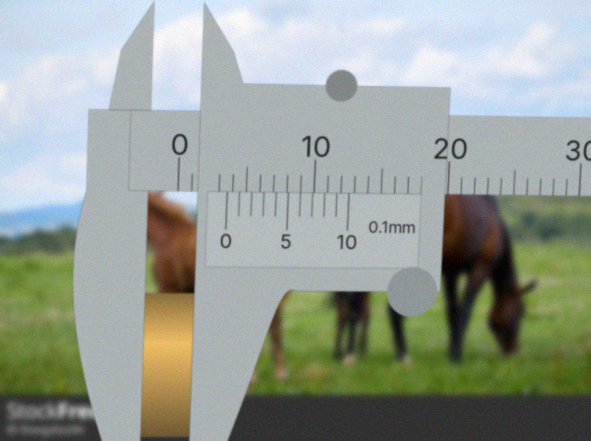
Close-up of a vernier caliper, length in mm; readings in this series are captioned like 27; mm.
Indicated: 3.6; mm
